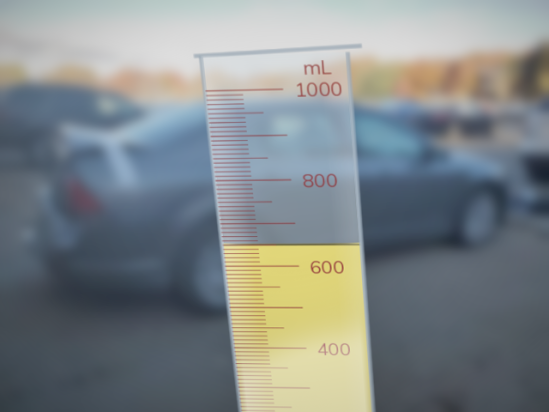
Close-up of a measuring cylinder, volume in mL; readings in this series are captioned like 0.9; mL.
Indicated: 650; mL
